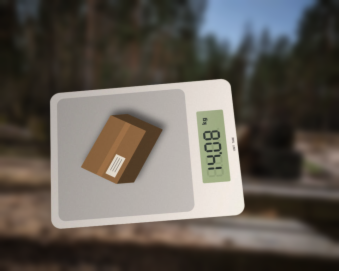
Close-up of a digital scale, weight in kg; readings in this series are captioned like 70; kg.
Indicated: 14.08; kg
